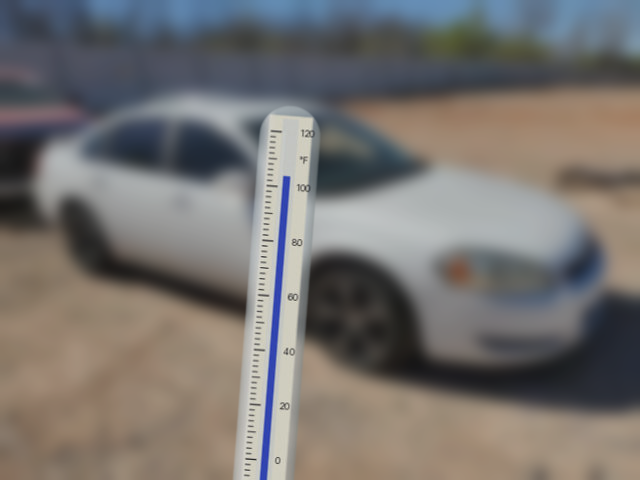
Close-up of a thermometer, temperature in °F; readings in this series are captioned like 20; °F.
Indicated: 104; °F
